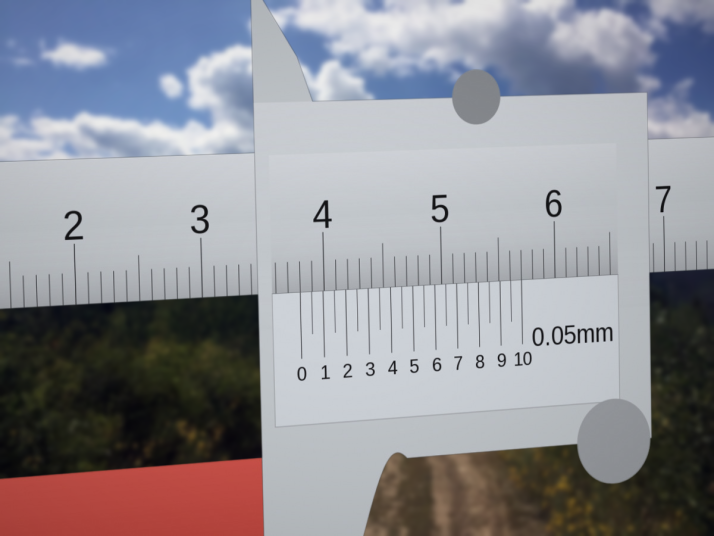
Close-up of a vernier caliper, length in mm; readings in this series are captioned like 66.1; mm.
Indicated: 38.0; mm
